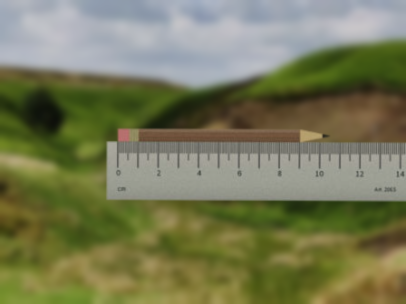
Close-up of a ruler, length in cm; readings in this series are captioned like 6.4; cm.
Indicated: 10.5; cm
